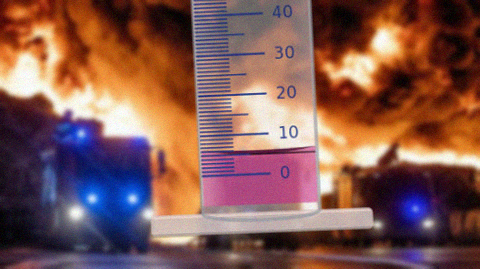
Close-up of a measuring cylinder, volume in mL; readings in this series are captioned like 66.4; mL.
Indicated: 5; mL
